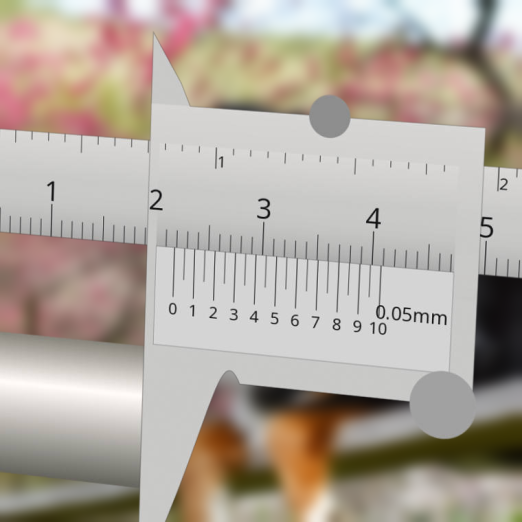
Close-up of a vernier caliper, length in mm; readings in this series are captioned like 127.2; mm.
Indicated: 21.8; mm
